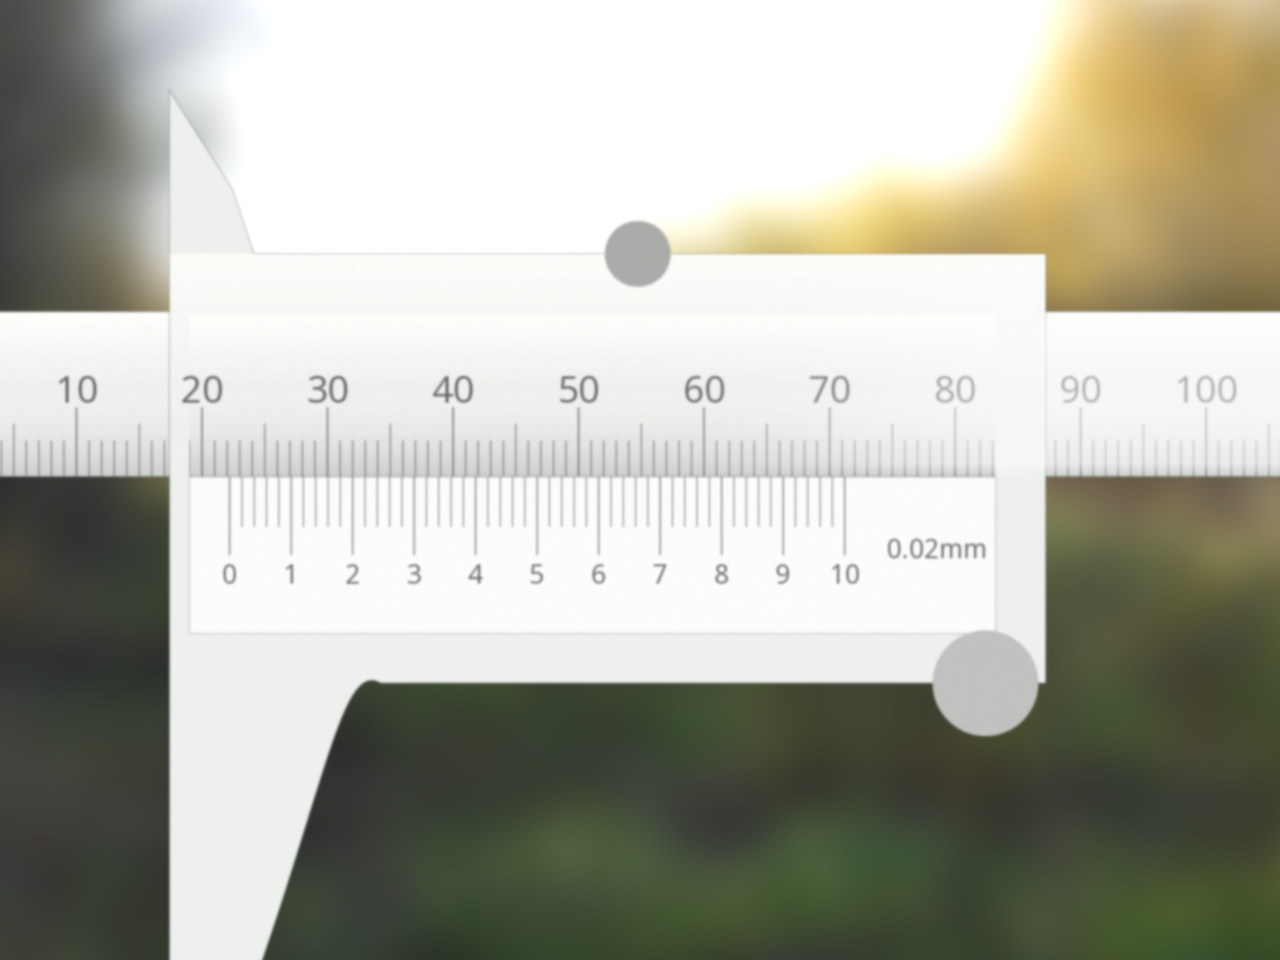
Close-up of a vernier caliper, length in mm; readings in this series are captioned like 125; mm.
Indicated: 22.2; mm
